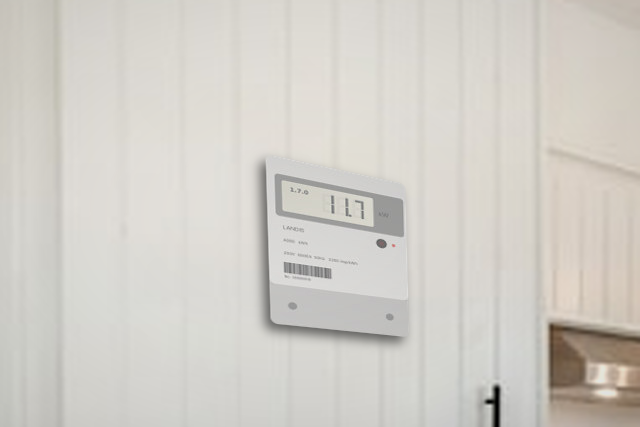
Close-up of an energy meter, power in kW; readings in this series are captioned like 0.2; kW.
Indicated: 11.7; kW
